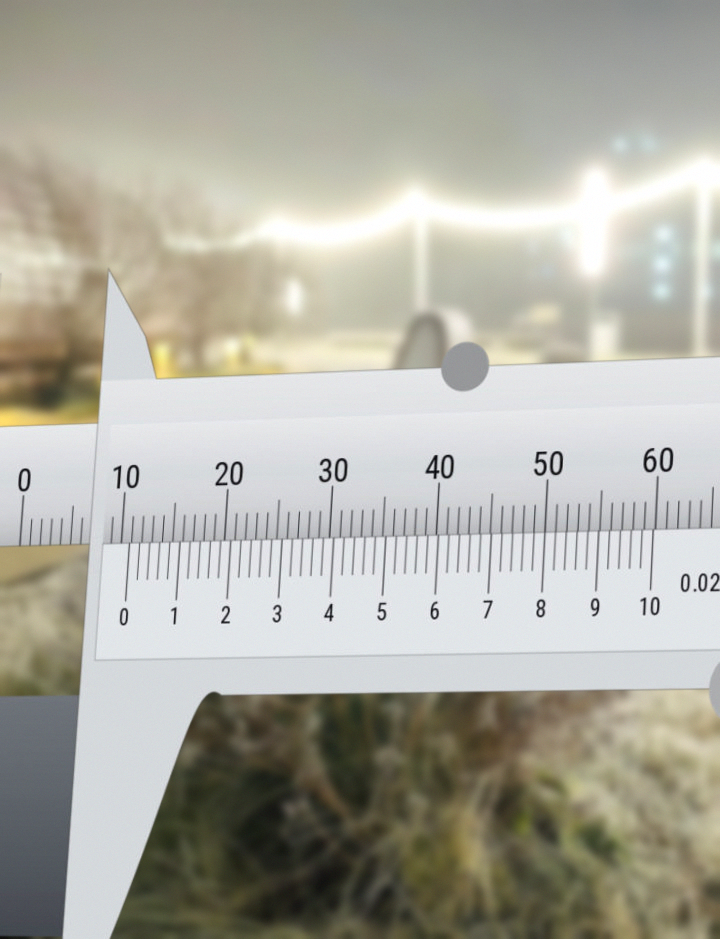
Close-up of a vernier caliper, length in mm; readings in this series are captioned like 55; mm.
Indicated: 10.8; mm
